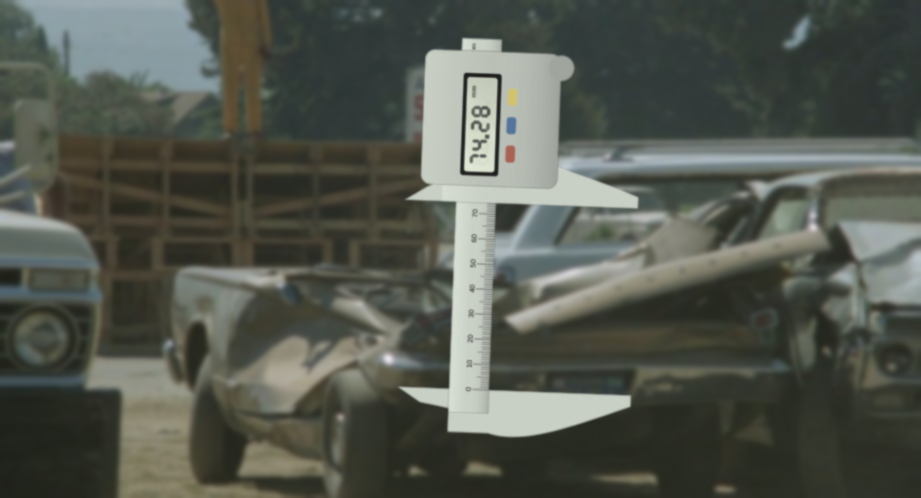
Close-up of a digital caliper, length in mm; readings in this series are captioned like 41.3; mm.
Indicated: 74.28; mm
